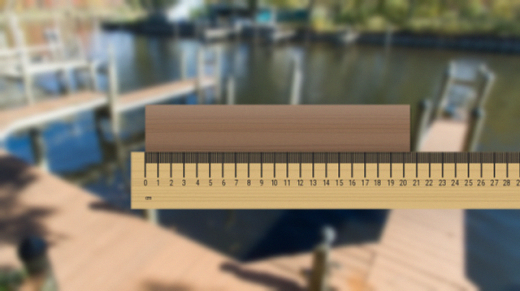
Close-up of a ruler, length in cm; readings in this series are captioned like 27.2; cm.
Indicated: 20.5; cm
